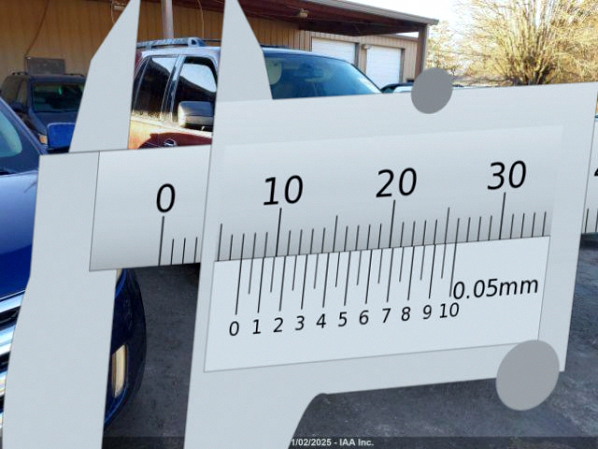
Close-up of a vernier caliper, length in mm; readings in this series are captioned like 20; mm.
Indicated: 7.0; mm
